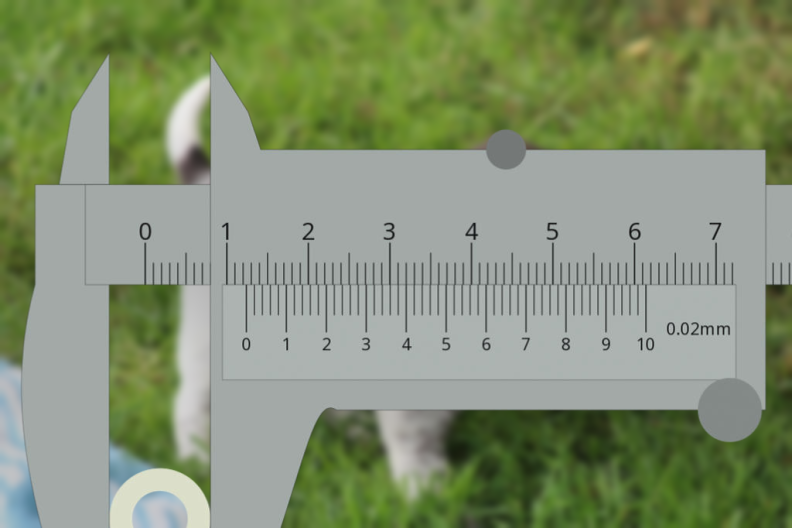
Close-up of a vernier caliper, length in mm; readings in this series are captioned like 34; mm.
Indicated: 12.4; mm
